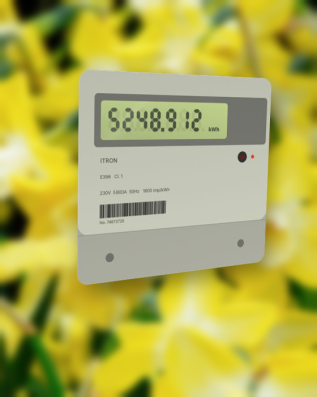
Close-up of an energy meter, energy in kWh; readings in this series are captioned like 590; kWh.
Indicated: 5248.912; kWh
